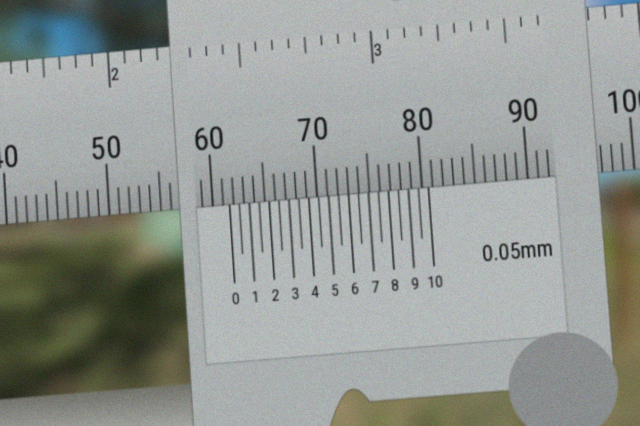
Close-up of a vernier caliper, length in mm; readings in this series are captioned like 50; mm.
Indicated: 61.6; mm
